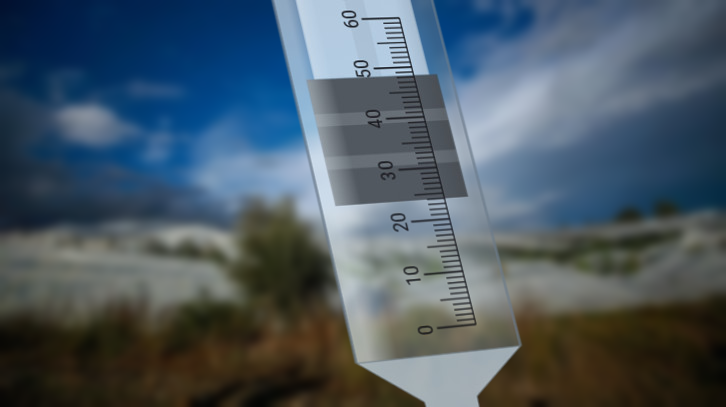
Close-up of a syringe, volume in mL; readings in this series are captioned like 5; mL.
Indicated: 24; mL
